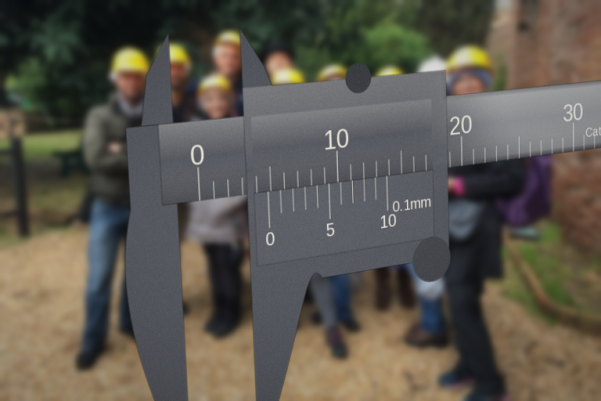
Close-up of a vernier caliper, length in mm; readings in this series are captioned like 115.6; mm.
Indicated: 4.8; mm
